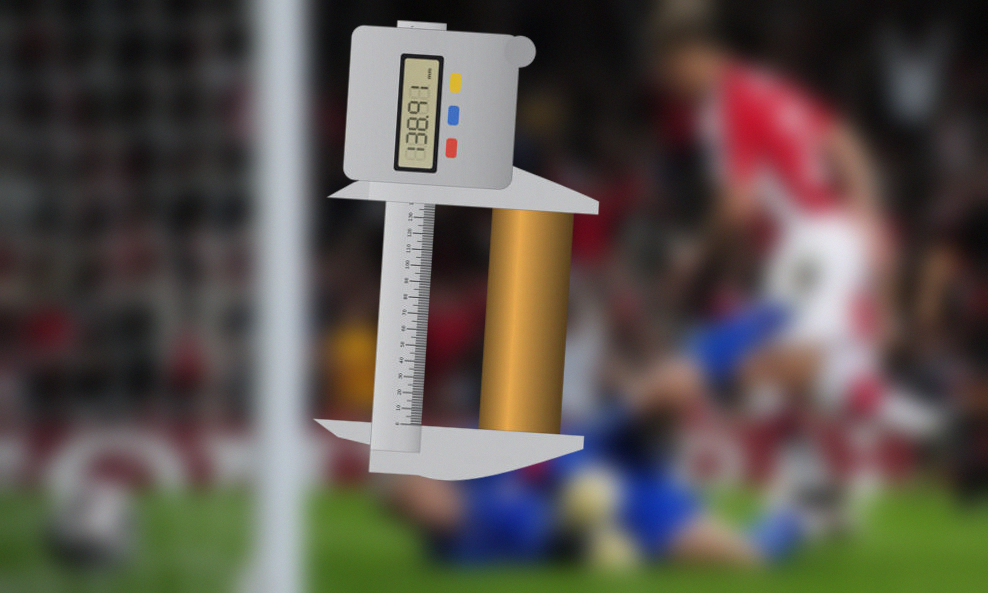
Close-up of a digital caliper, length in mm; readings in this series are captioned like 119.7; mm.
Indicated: 138.91; mm
